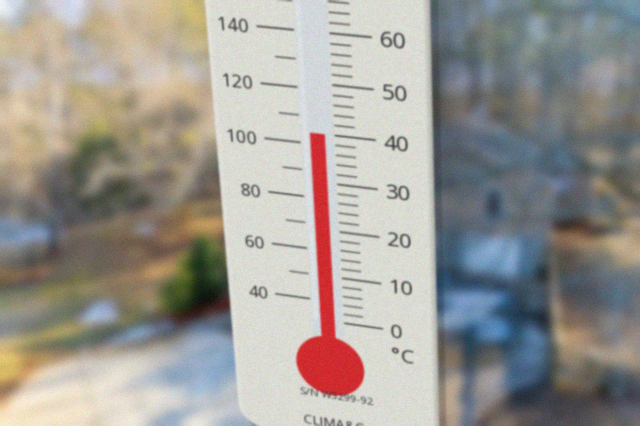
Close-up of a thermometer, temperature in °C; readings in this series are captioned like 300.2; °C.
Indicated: 40; °C
